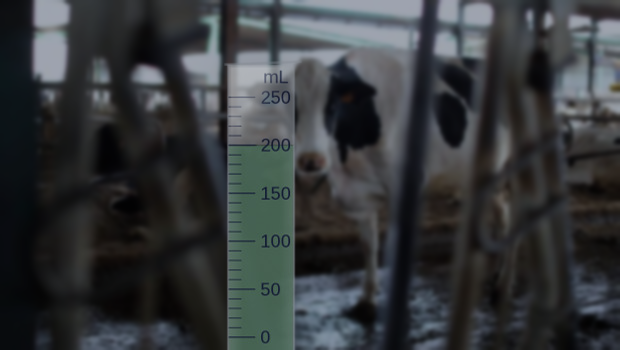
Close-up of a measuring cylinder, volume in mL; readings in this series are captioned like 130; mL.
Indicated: 200; mL
